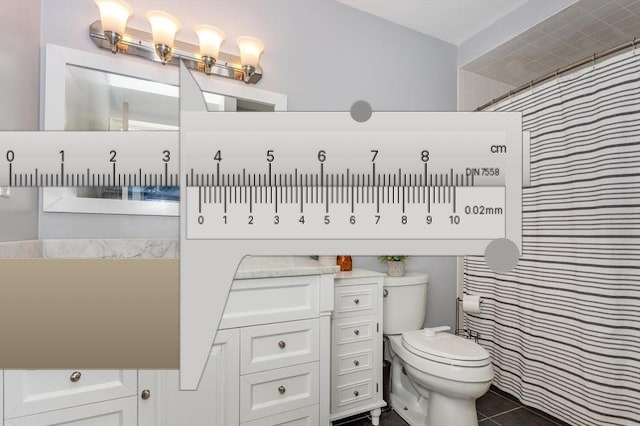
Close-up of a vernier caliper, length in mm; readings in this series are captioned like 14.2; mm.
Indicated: 36.5; mm
